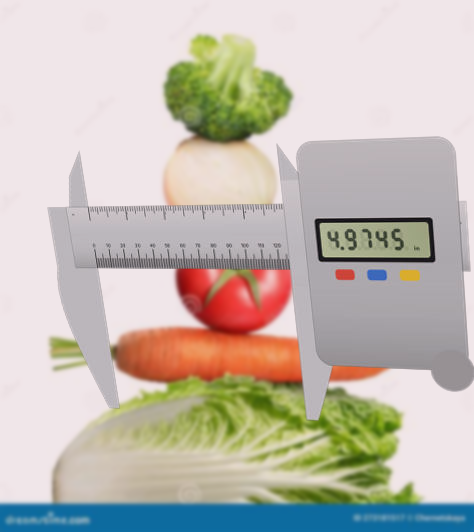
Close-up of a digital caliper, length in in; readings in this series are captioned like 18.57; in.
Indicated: 4.9745; in
